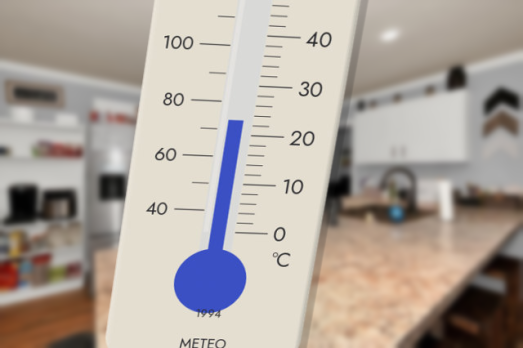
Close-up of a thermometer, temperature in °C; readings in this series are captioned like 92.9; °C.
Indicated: 23; °C
